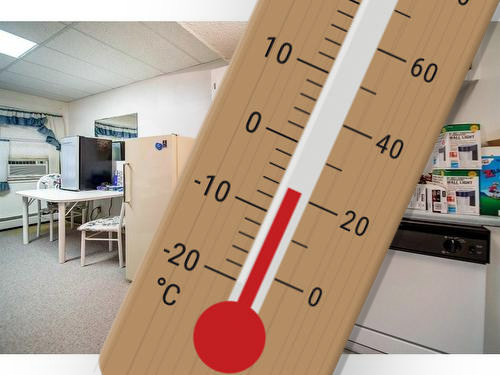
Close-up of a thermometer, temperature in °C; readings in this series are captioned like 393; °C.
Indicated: -6; °C
